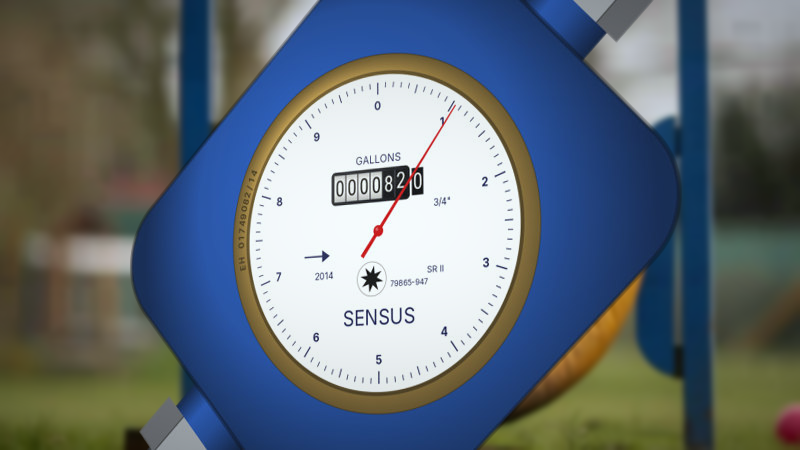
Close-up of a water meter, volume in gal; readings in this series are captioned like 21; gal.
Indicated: 821.0; gal
